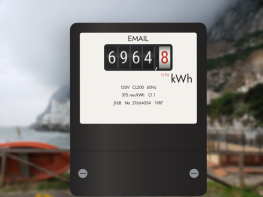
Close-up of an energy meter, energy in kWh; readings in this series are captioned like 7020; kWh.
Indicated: 6964.8; kWh
